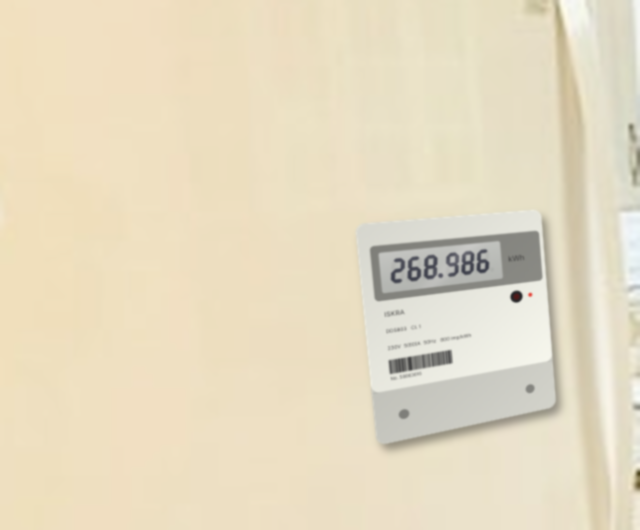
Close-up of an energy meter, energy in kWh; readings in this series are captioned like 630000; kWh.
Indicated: 268.986; kWh
